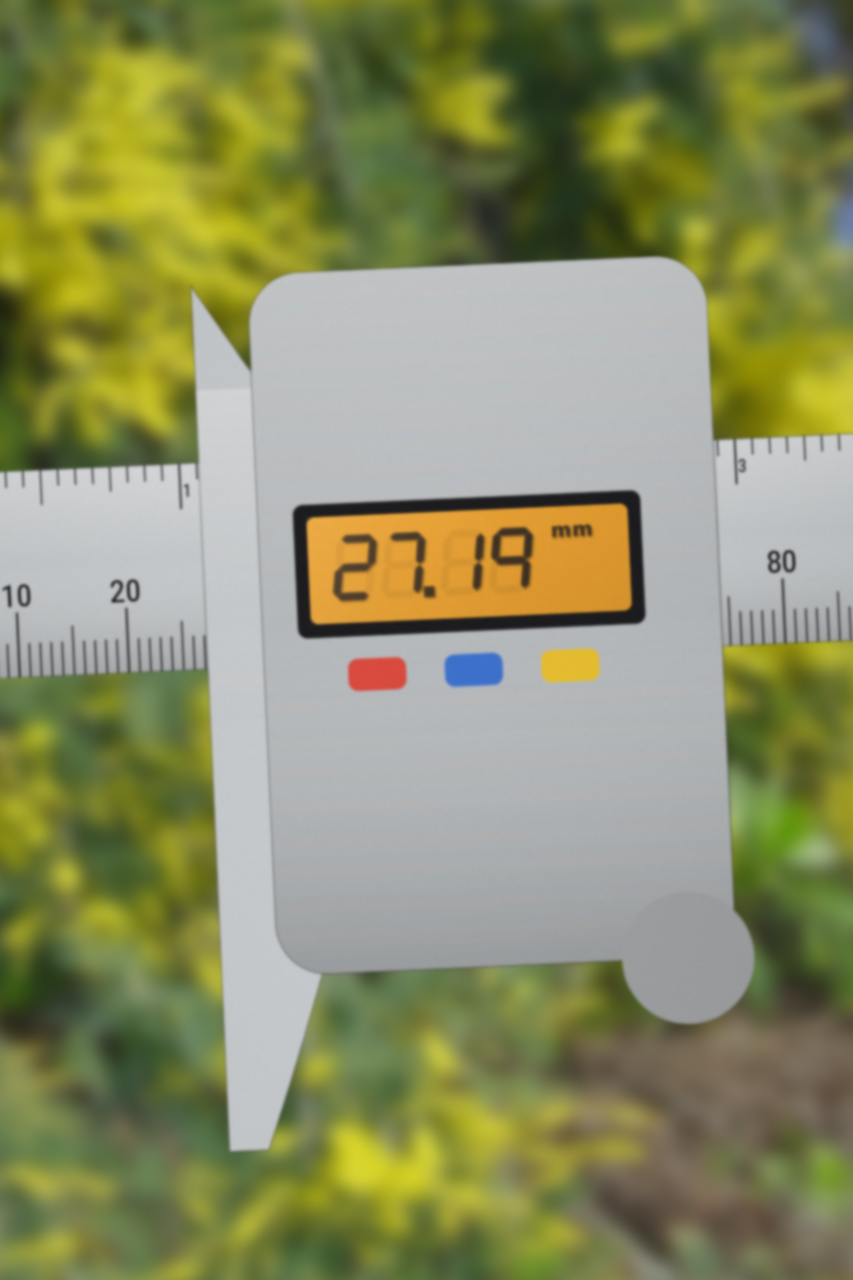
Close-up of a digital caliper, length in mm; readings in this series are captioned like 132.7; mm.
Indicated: 27.19; mm
